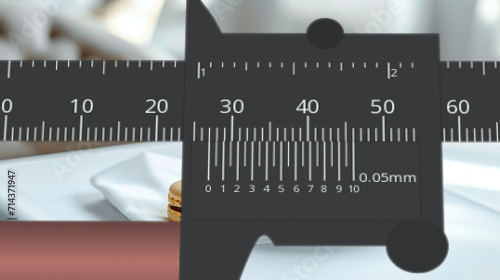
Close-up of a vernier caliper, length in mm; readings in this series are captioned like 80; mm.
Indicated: 27.0; mm
